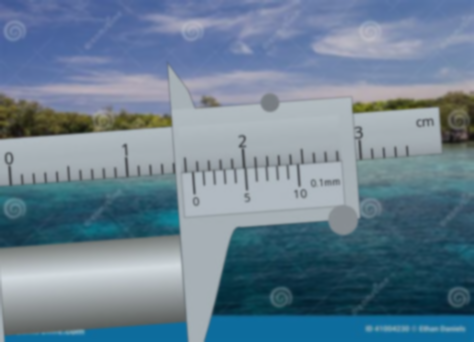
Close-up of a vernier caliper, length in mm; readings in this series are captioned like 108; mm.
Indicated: 15.6; mm
